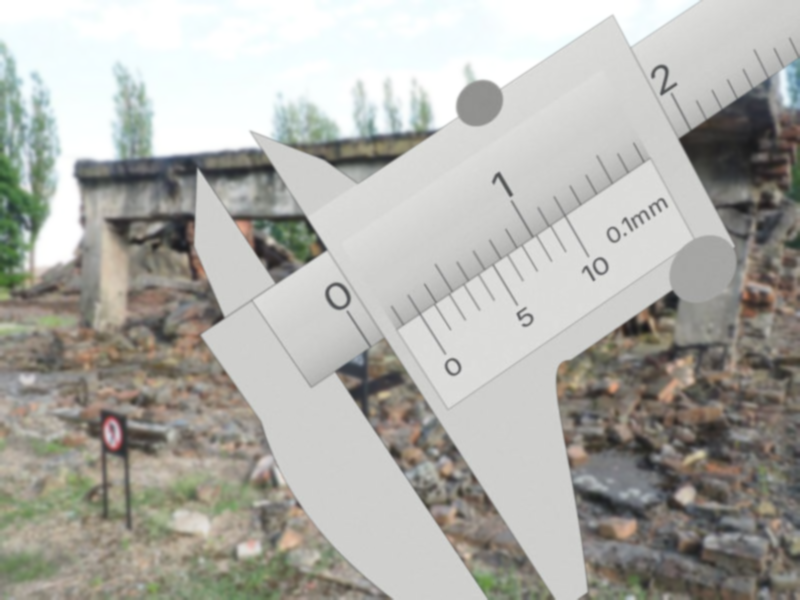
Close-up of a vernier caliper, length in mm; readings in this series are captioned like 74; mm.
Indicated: 3.0; mm
